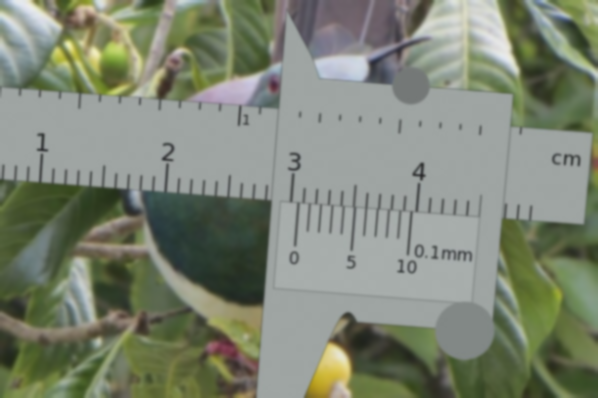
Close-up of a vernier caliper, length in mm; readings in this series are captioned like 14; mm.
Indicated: 30.6; mm
